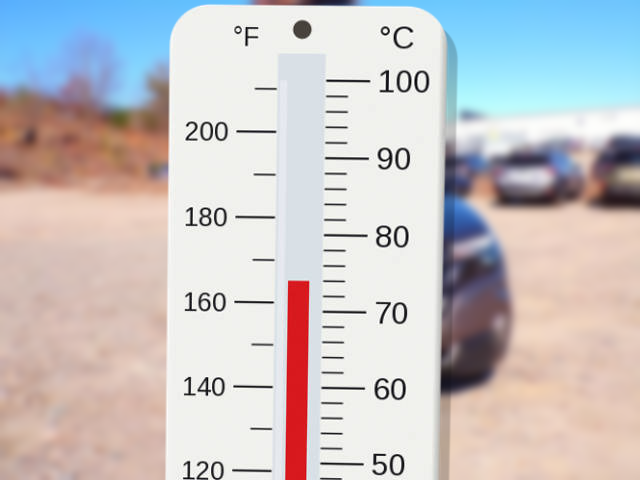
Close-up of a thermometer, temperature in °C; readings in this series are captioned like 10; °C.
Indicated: 74; °C
